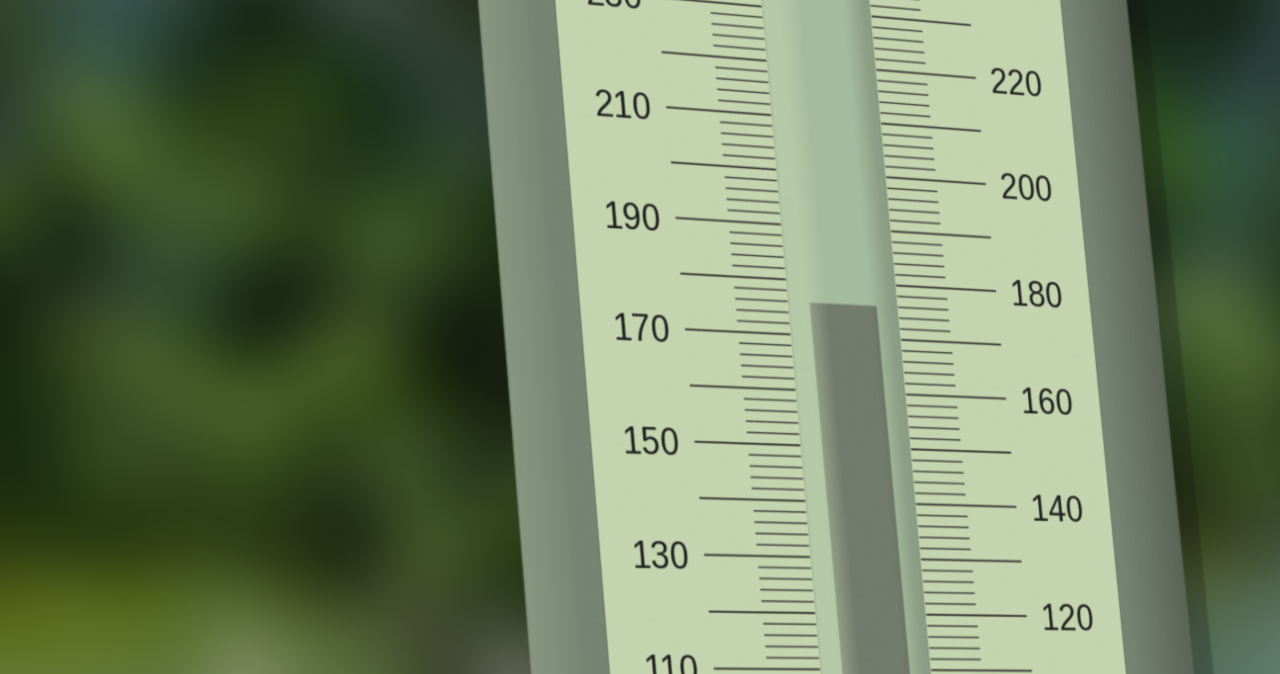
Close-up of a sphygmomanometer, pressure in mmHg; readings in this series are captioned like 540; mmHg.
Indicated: 176; mmHg
